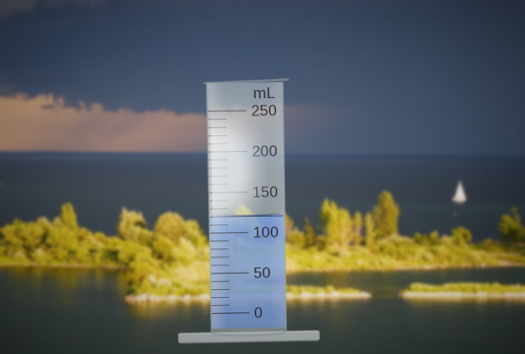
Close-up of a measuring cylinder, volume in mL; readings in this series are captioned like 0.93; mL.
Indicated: 120; mL
